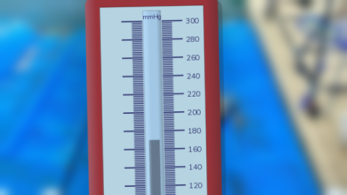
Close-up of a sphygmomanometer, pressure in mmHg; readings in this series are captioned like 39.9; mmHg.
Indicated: 170; mmHg
